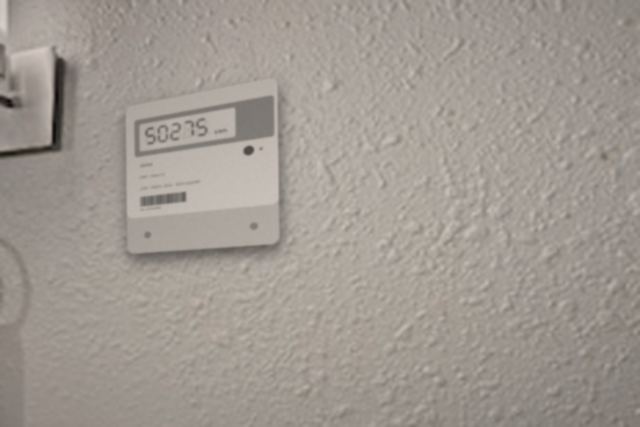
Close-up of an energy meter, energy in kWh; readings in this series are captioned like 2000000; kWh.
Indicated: 50275; kWh
